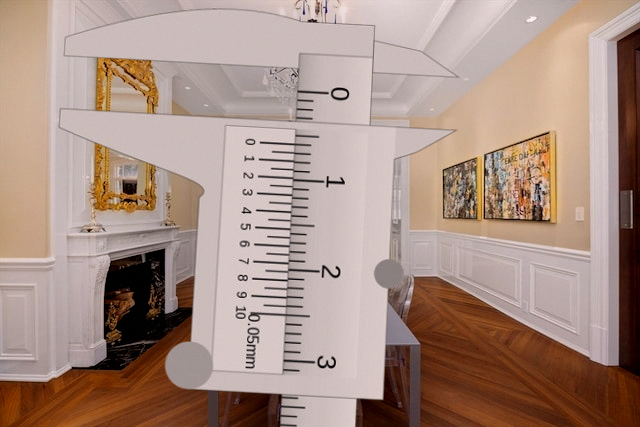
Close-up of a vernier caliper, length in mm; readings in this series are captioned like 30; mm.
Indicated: 6.0; mm
